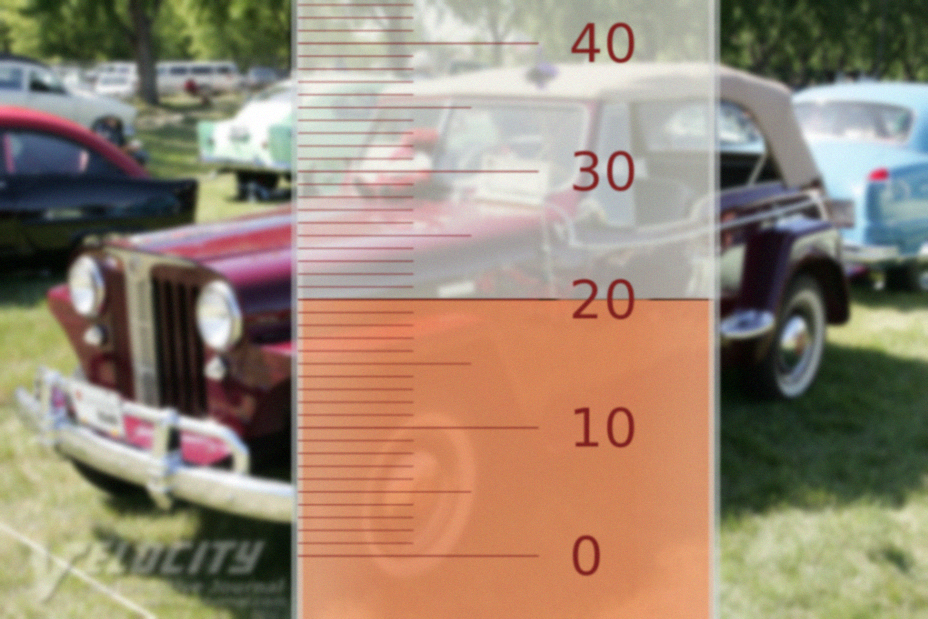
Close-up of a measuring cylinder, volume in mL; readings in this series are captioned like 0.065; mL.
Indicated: 20; mL
